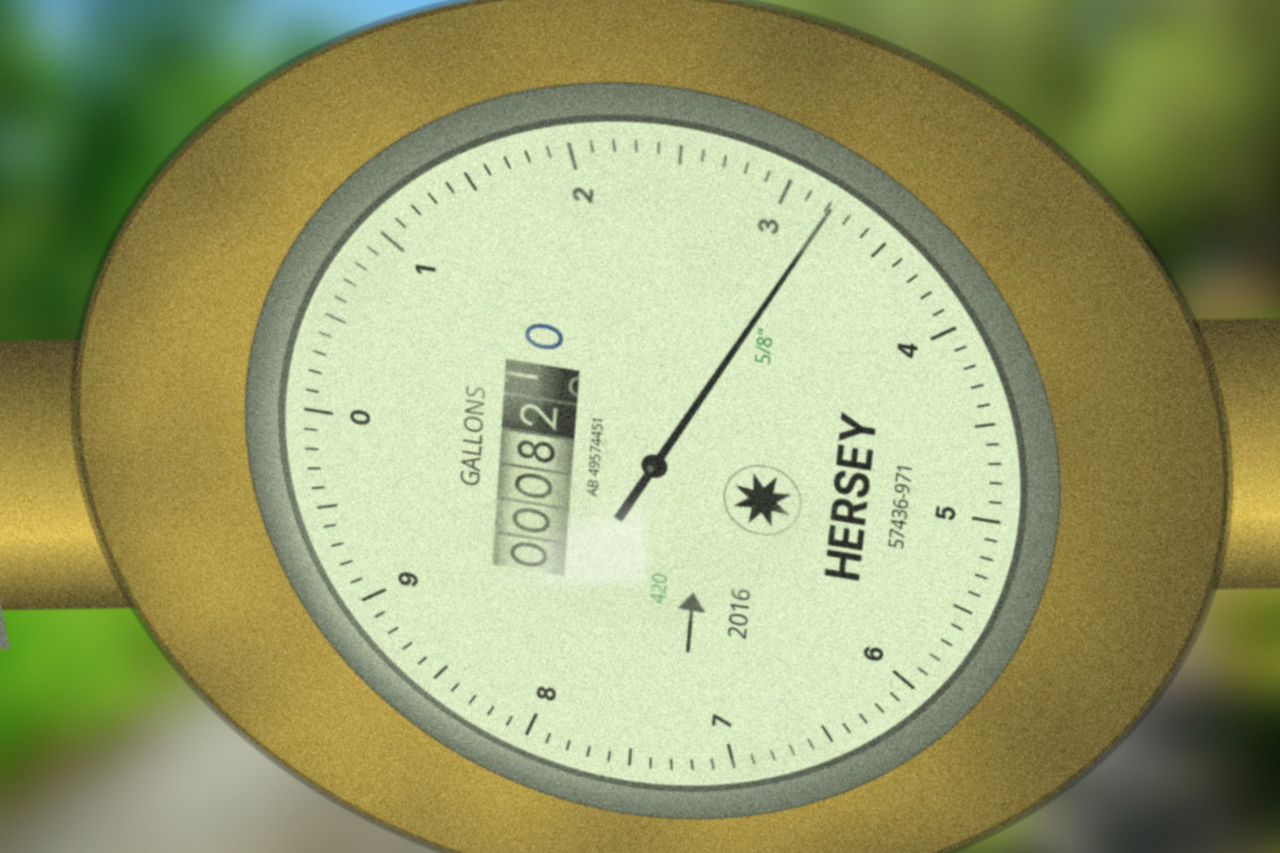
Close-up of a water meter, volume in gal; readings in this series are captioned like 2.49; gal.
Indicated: 8213.2; gal
